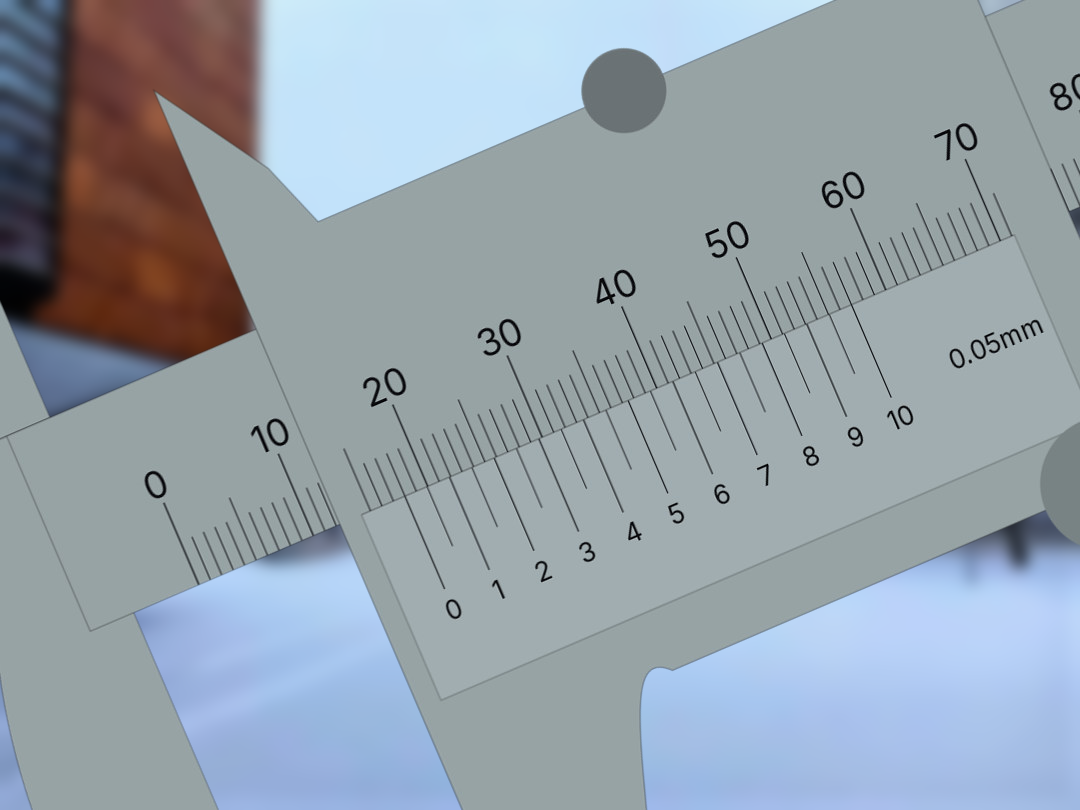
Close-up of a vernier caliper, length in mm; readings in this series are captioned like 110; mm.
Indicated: 18.0; mm
